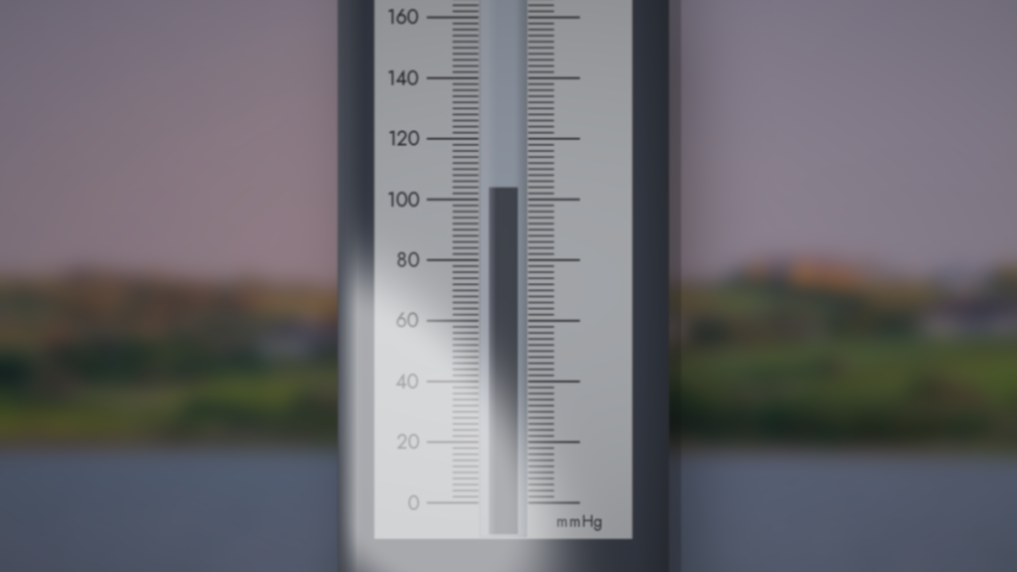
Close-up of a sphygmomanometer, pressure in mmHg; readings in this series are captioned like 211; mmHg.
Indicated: 104; mmHg
